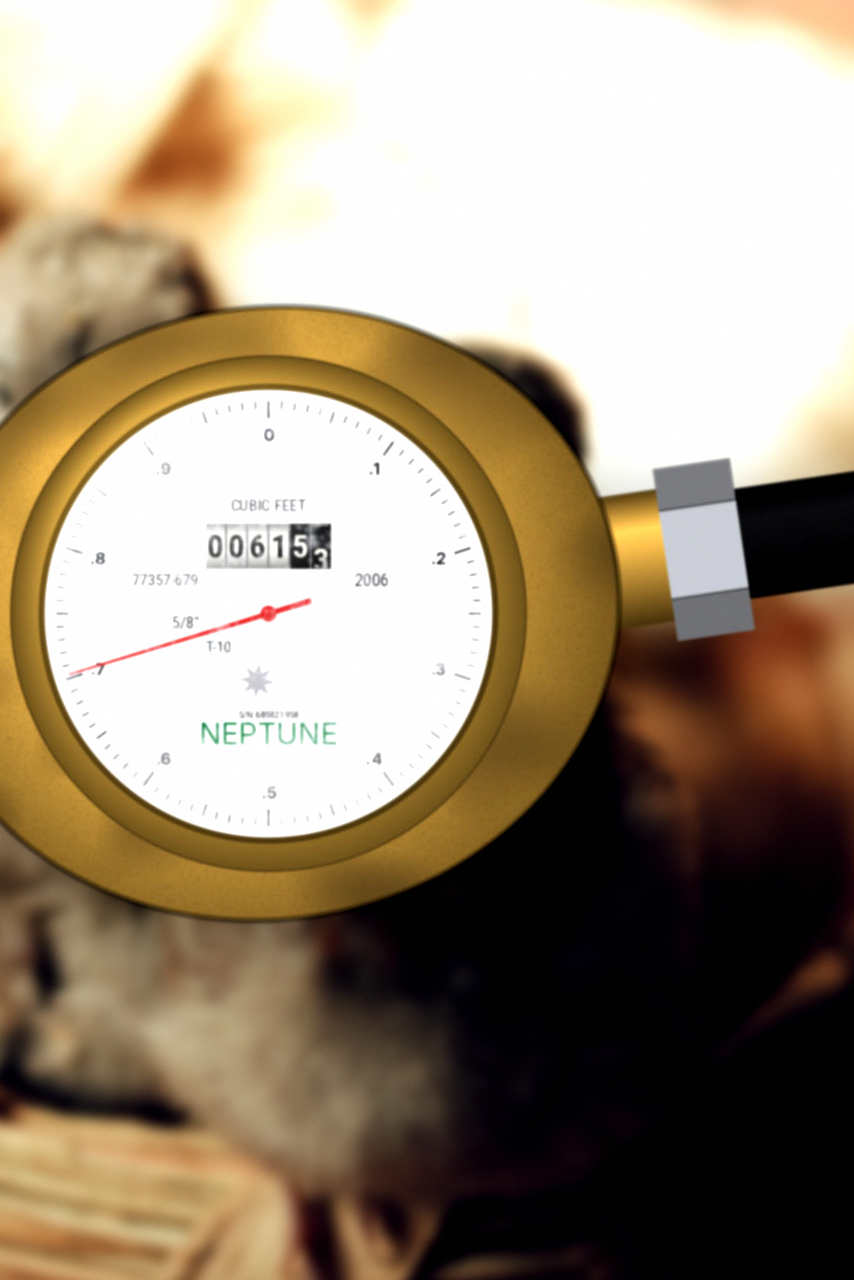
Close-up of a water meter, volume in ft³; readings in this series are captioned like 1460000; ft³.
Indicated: 6152.70; ft³
